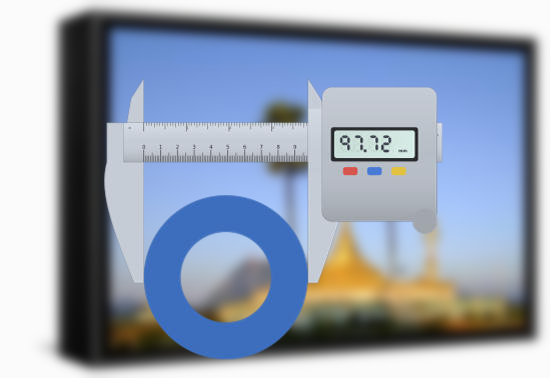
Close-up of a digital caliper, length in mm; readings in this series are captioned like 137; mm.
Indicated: 97.72; mm
